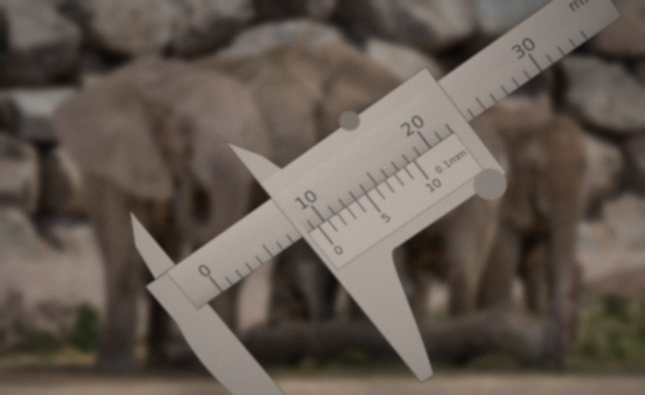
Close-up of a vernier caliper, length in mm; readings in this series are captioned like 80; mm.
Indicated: 9.4; mm
